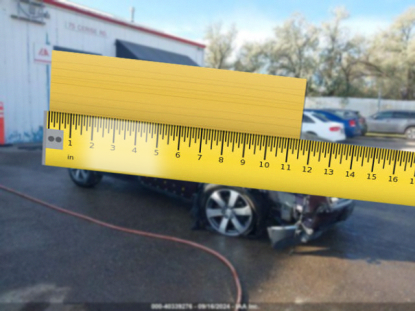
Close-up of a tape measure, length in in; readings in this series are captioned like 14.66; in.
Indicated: 11.5; in
